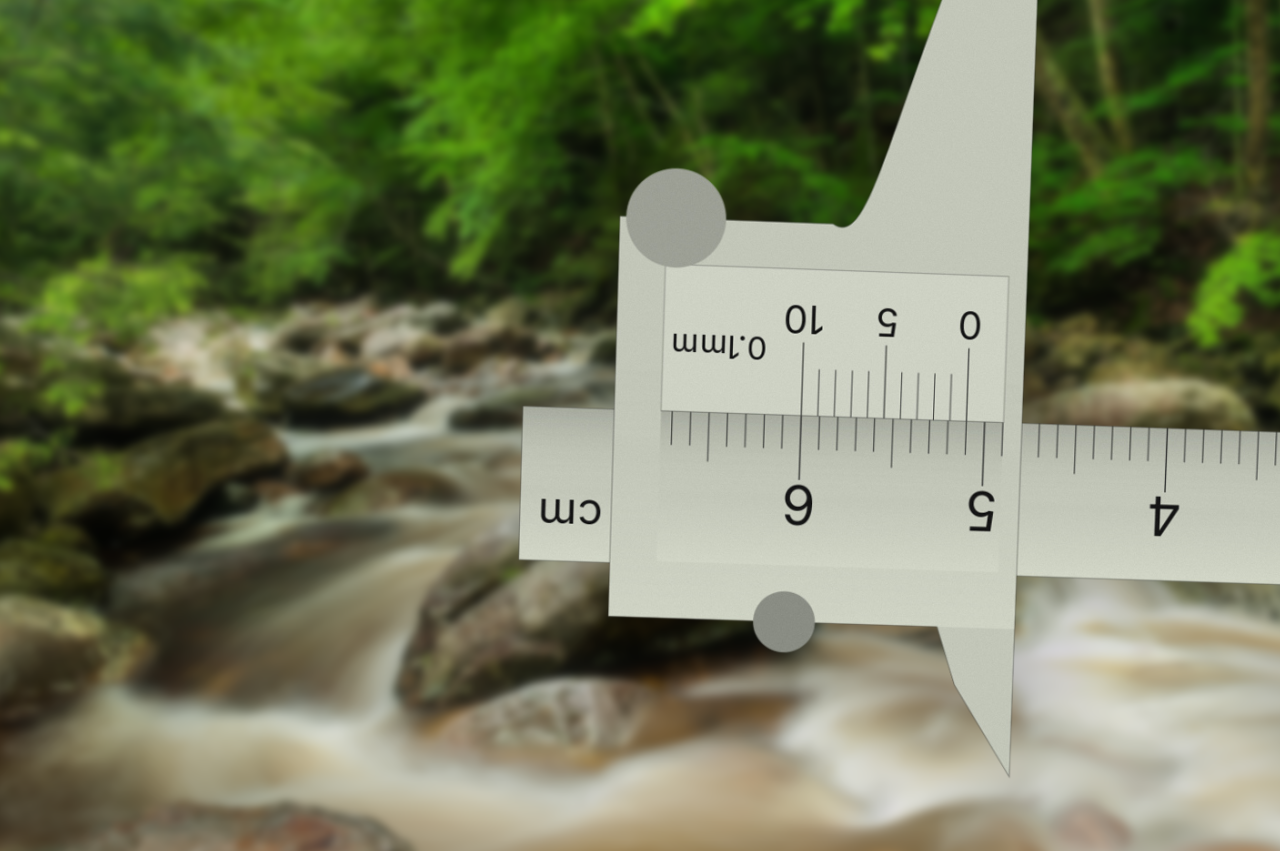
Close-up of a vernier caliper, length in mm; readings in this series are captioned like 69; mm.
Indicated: 51.0; mm
